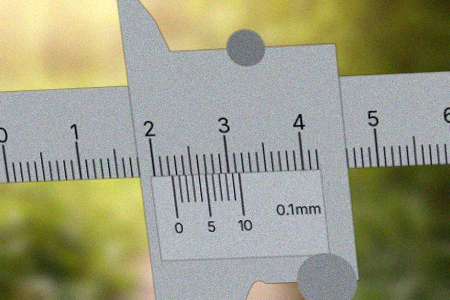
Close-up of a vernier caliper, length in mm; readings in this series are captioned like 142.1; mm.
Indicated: 22.4; mm
